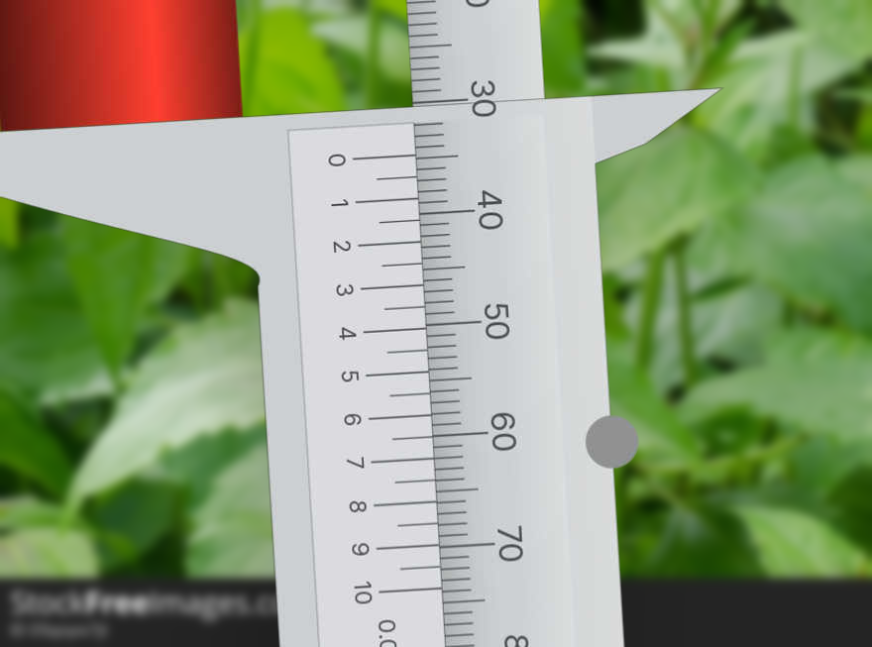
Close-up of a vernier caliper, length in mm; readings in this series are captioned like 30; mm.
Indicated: 34.7; mm
